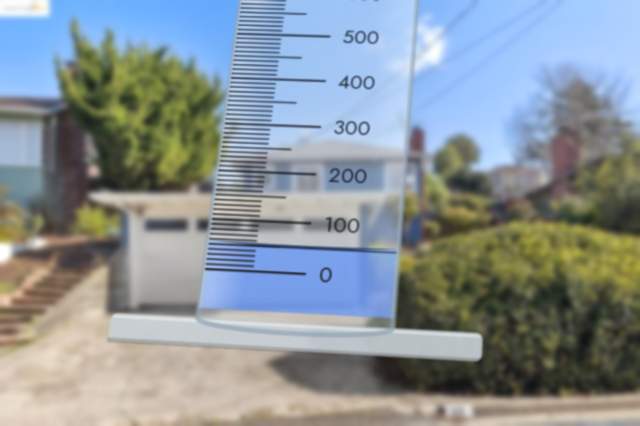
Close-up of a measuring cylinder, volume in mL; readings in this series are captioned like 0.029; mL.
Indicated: 50; mL
